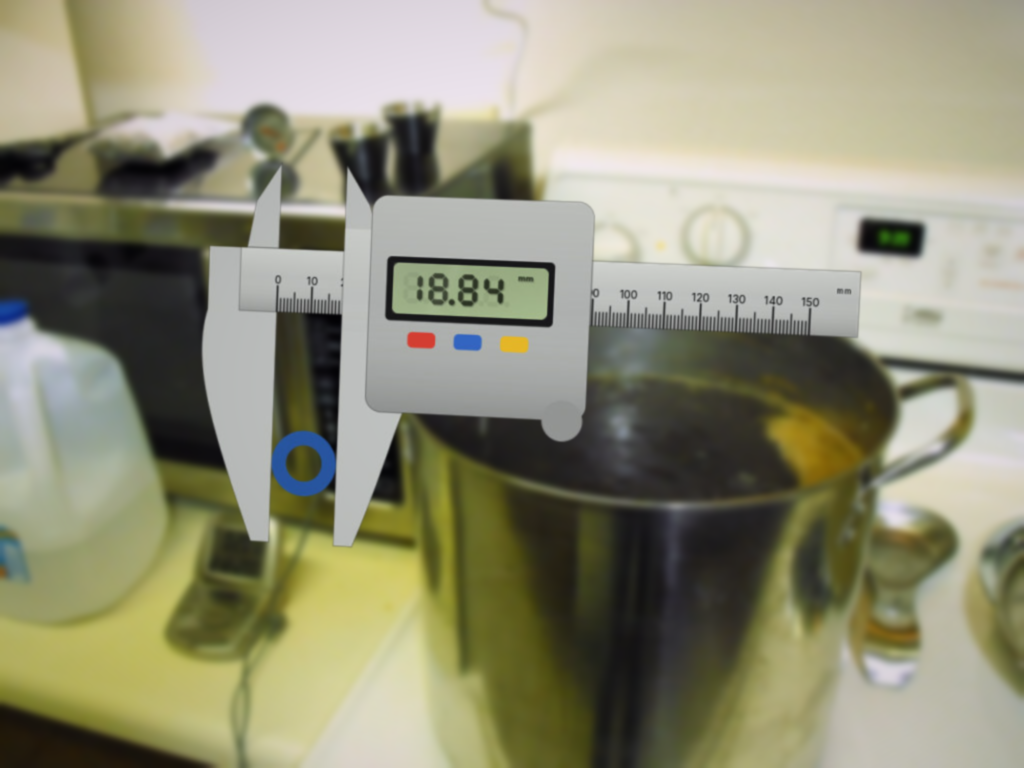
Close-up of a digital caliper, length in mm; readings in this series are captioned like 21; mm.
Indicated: 18.84; mm
